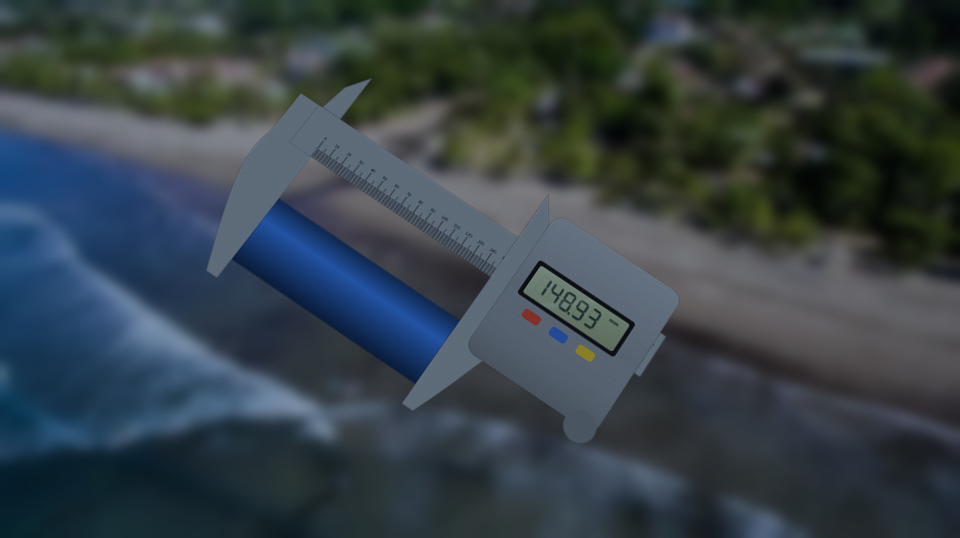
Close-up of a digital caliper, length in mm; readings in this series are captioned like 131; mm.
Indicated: 148.93; mm
